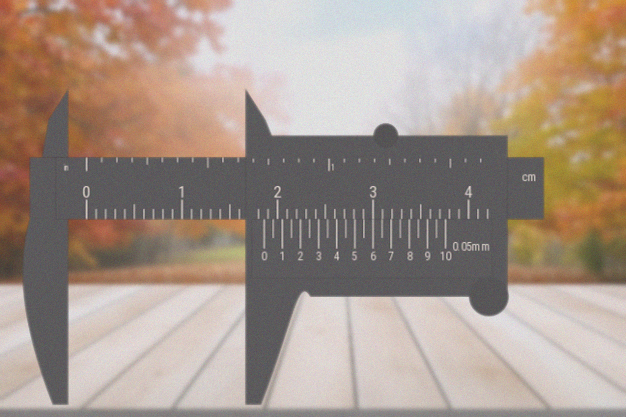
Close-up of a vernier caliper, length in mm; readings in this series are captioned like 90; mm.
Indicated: 18.6; mm
